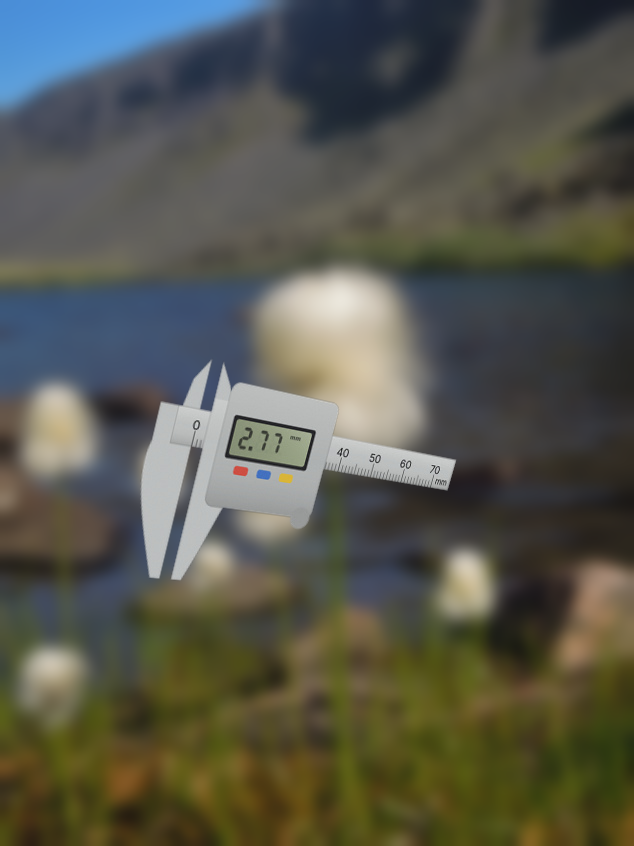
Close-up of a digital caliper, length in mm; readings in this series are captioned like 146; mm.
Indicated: 2.77; mm
